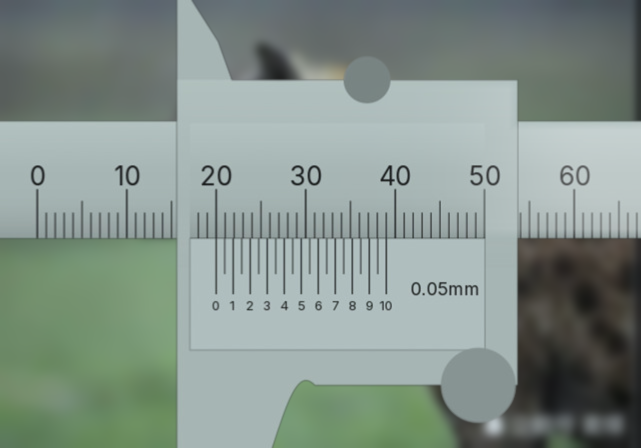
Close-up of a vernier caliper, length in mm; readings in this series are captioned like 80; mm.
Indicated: 20.0; mm
